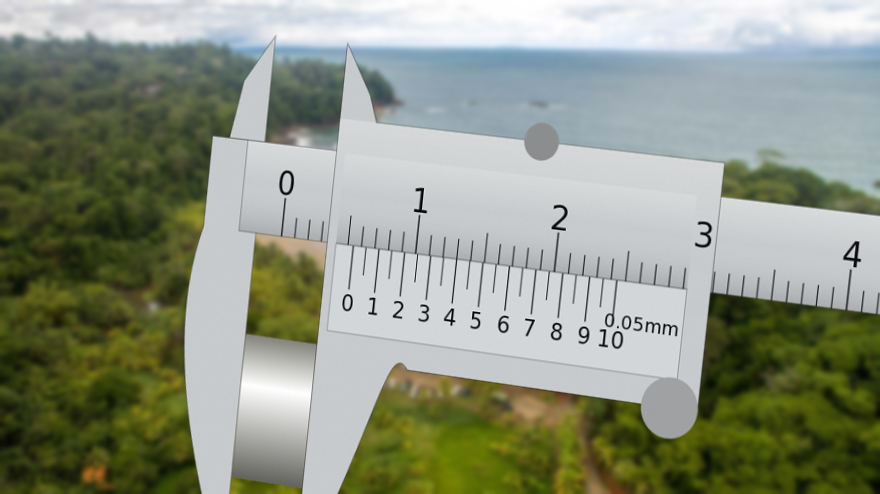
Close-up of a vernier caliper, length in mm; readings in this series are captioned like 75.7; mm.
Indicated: 5.4; mm
